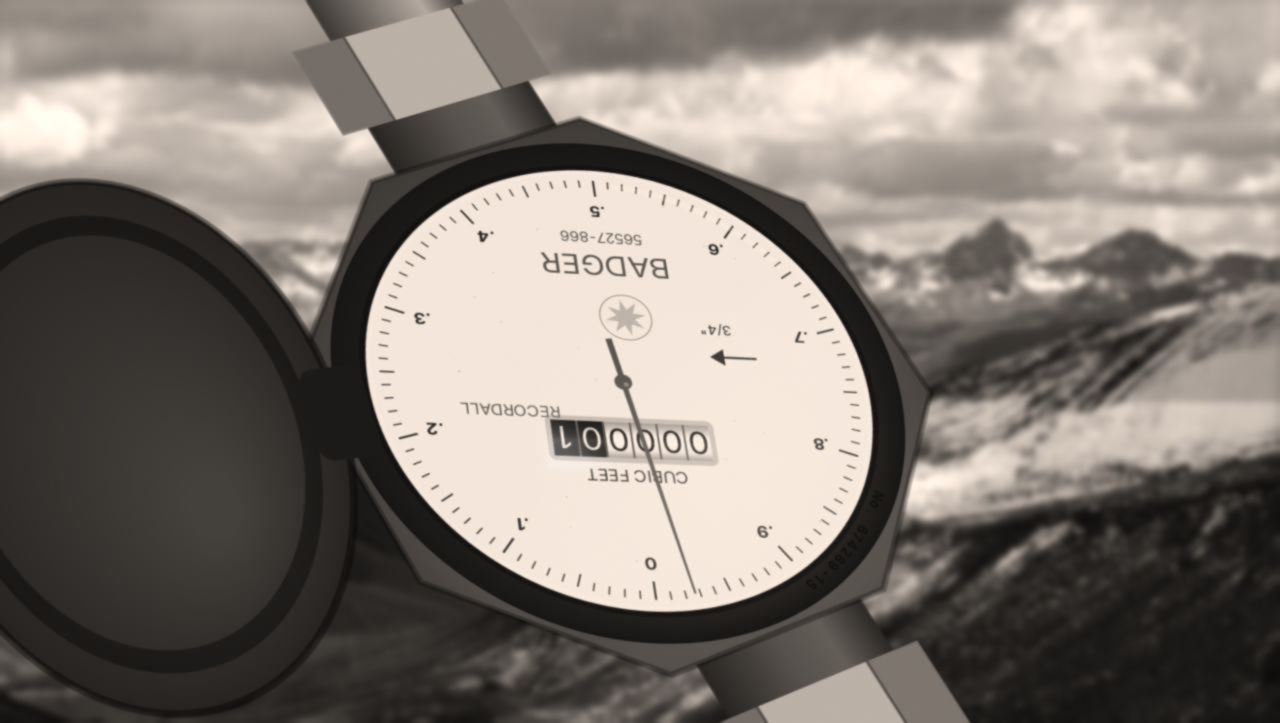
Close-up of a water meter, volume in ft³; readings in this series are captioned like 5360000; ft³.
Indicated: 0.97; ft³
